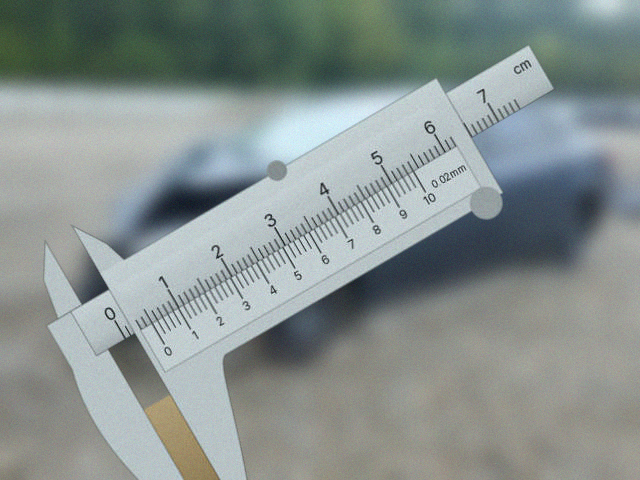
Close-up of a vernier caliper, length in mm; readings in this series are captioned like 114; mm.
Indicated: 5.0; mm
